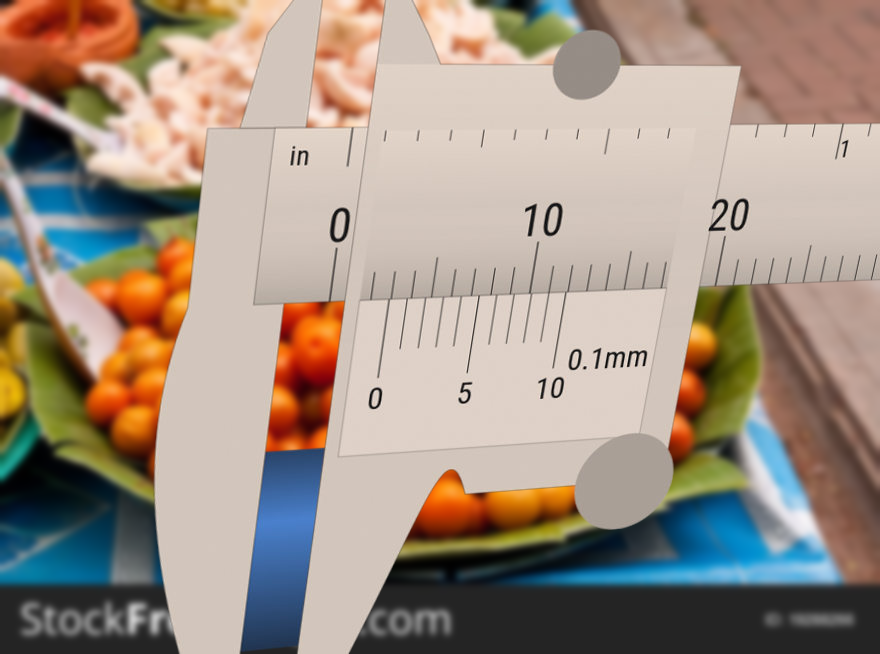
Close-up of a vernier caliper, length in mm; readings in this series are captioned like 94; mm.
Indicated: 2.9; mm
